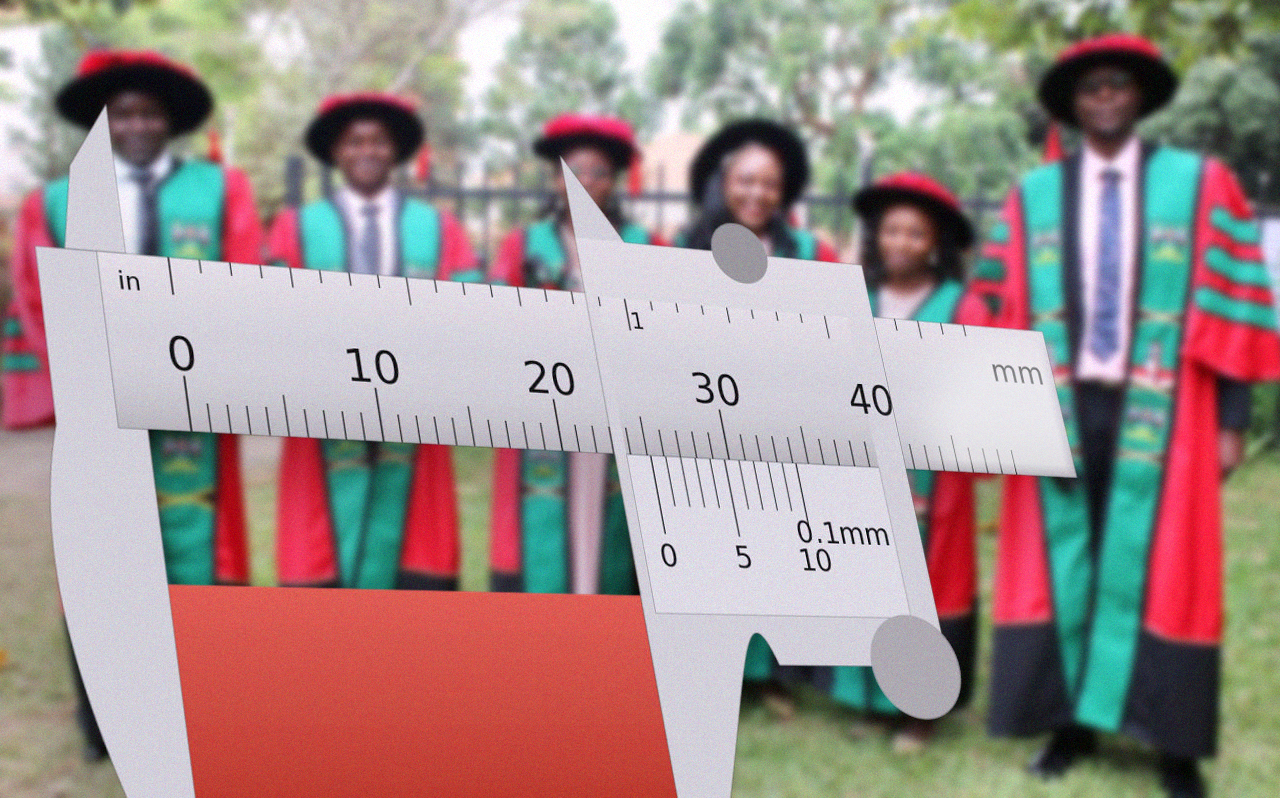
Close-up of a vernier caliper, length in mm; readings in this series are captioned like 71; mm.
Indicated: 25.2; mm
